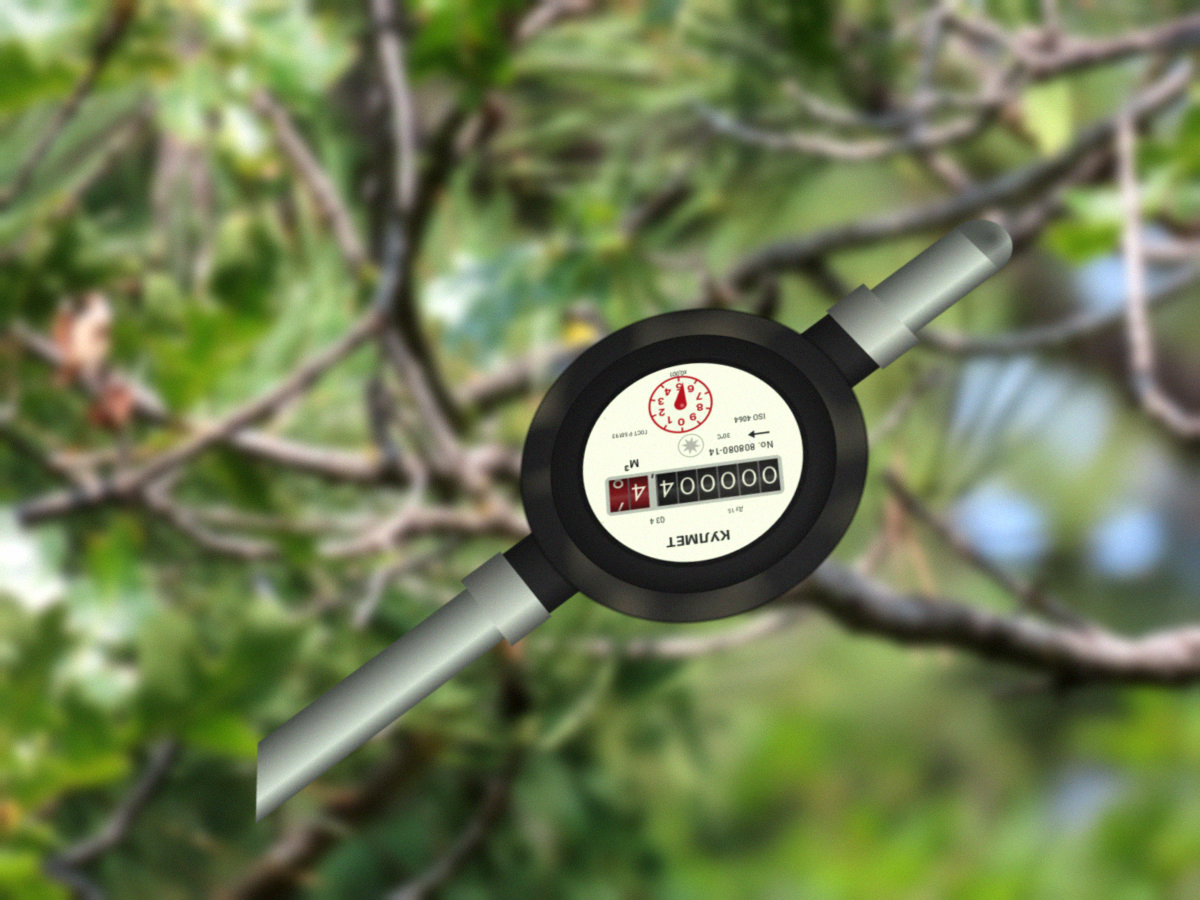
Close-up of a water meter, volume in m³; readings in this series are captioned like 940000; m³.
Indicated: 4.475; m³
